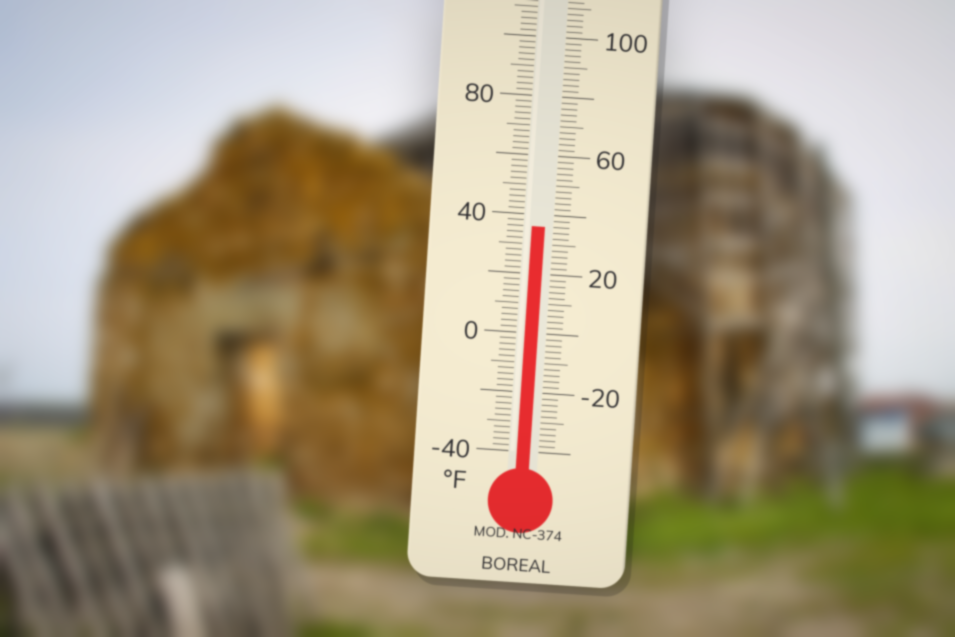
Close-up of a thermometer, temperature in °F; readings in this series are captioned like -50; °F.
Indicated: 36; °F
